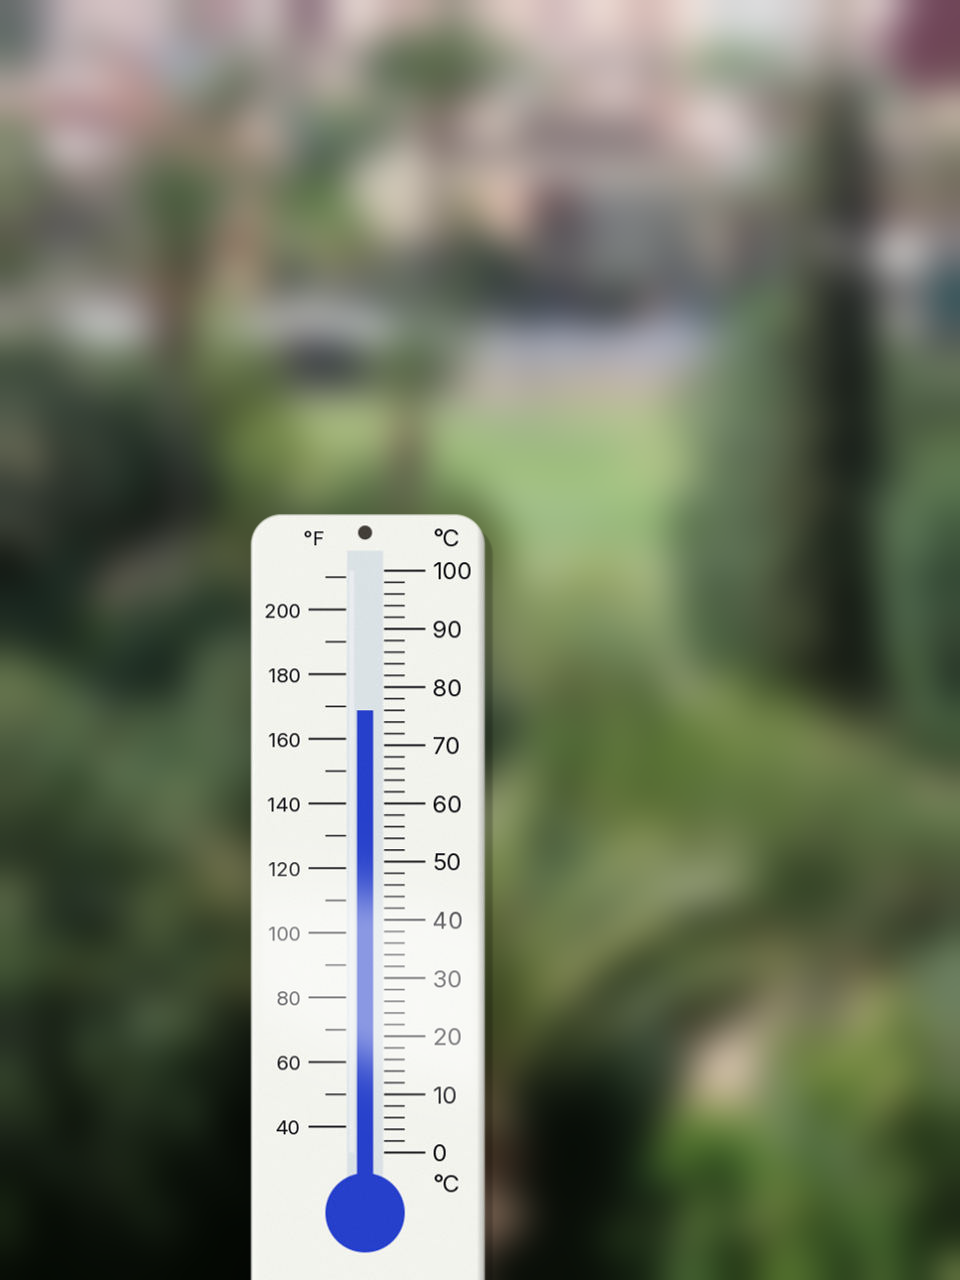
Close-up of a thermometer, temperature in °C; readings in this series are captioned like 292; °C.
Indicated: 76; °C
